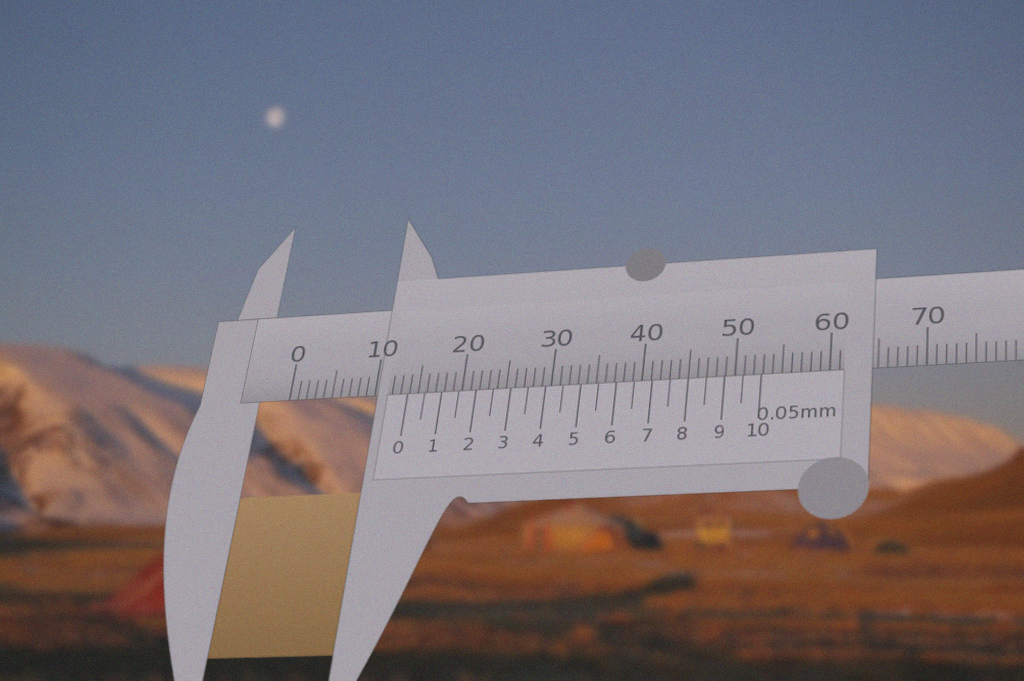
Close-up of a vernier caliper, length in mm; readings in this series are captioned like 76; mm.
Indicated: 13.8; mm
